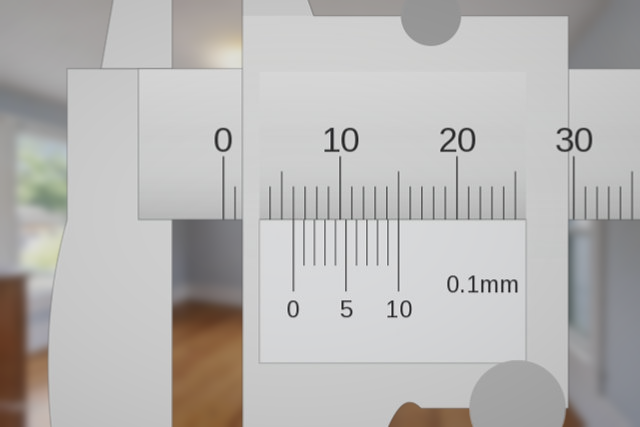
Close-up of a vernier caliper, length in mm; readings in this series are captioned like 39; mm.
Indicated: 6.0; mm
